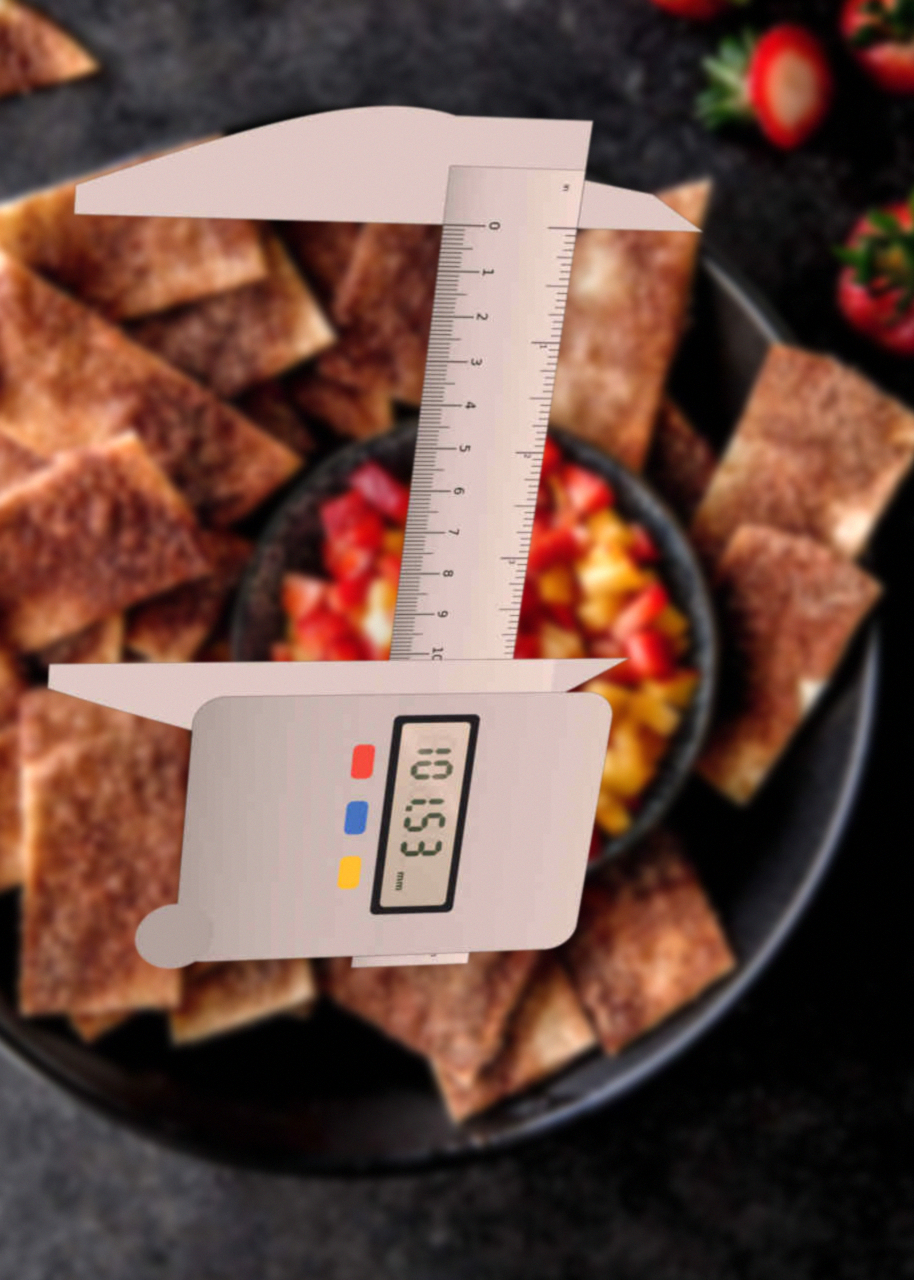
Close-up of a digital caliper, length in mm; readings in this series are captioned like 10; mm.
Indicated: 101.53; mm
